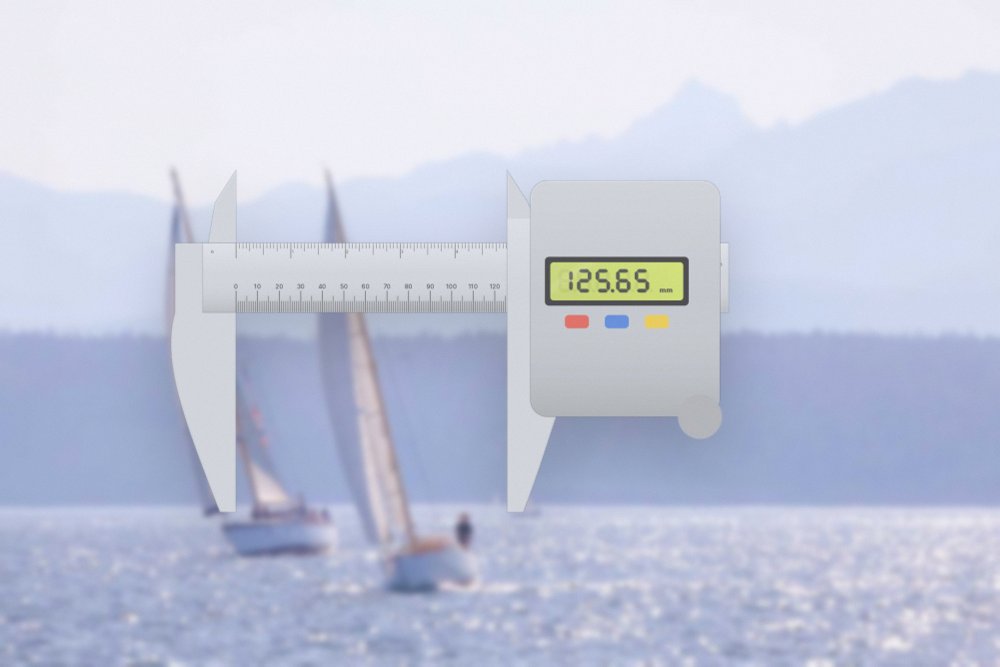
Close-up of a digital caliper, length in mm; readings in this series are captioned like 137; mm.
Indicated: 125.65; mm
